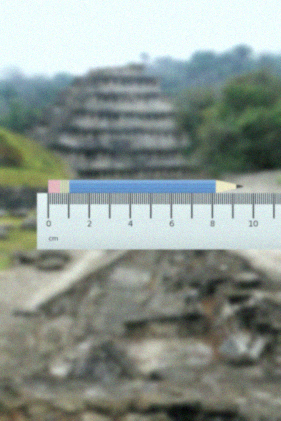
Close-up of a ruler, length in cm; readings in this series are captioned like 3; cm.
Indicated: 9.5; cm
